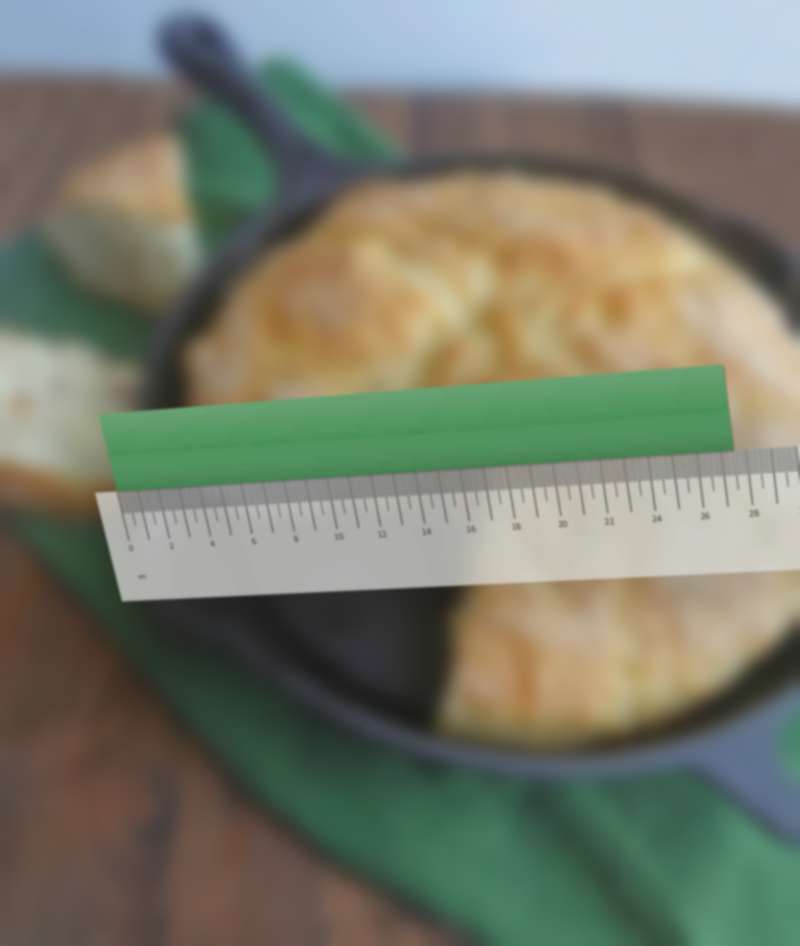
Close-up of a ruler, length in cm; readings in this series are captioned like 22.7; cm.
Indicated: 27.5; cm
